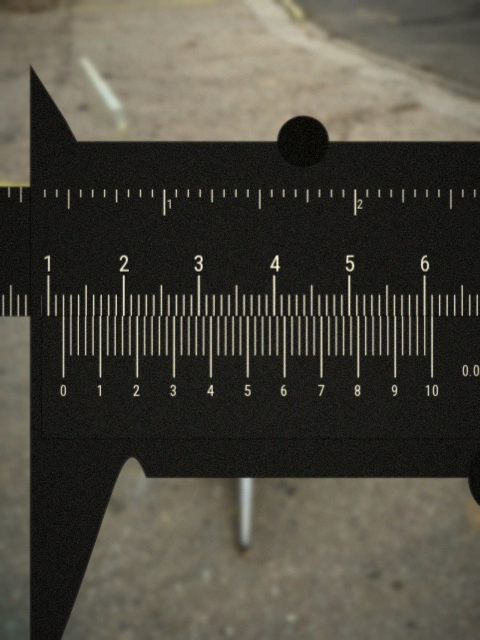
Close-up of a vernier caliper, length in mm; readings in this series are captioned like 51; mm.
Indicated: 12.0; mm
